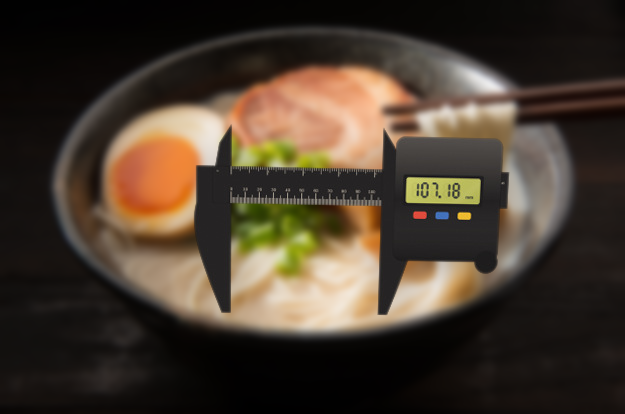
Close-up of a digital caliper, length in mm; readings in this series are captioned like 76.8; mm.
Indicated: 107.18; mm
